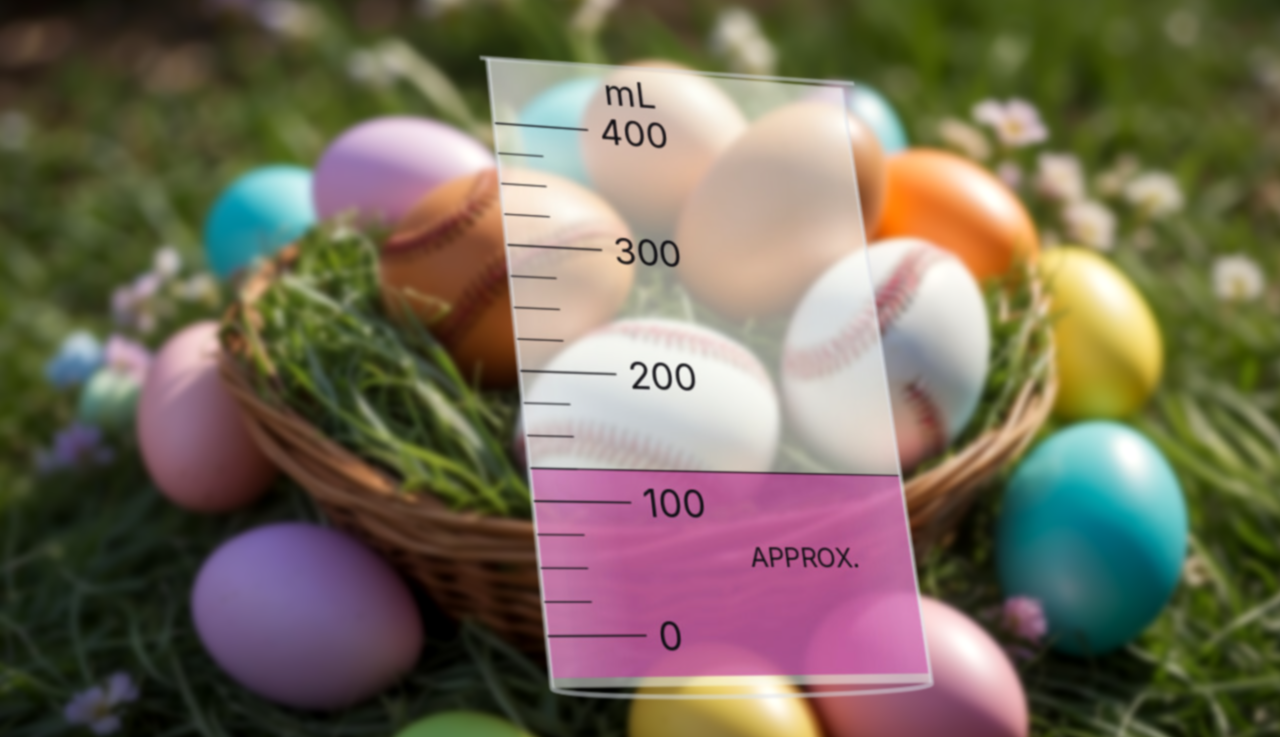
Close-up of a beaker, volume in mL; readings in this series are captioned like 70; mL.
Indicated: 125; mL
